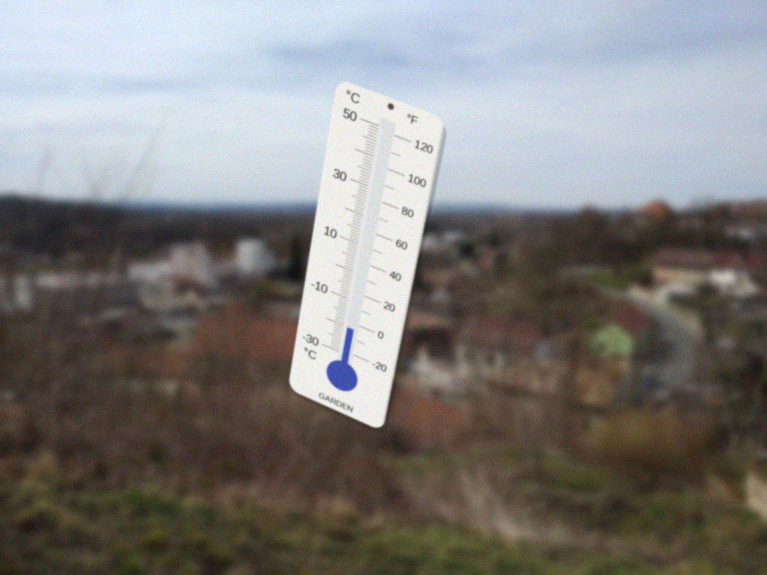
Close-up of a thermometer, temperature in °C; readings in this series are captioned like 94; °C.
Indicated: -20; °C
